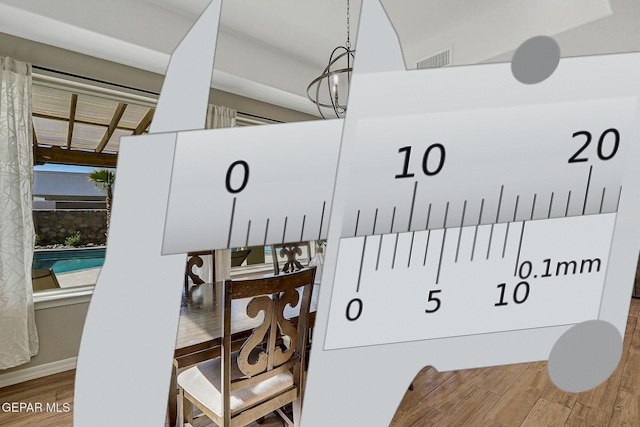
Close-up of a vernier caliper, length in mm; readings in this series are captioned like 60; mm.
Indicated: 7.6; mm
